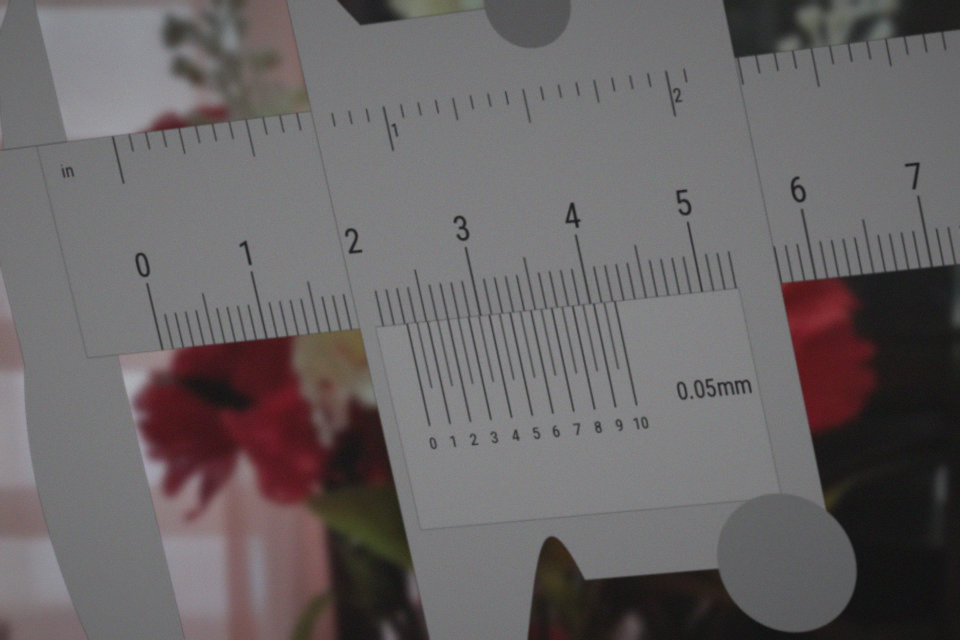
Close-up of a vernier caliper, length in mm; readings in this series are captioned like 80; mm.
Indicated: 23.2; mm
